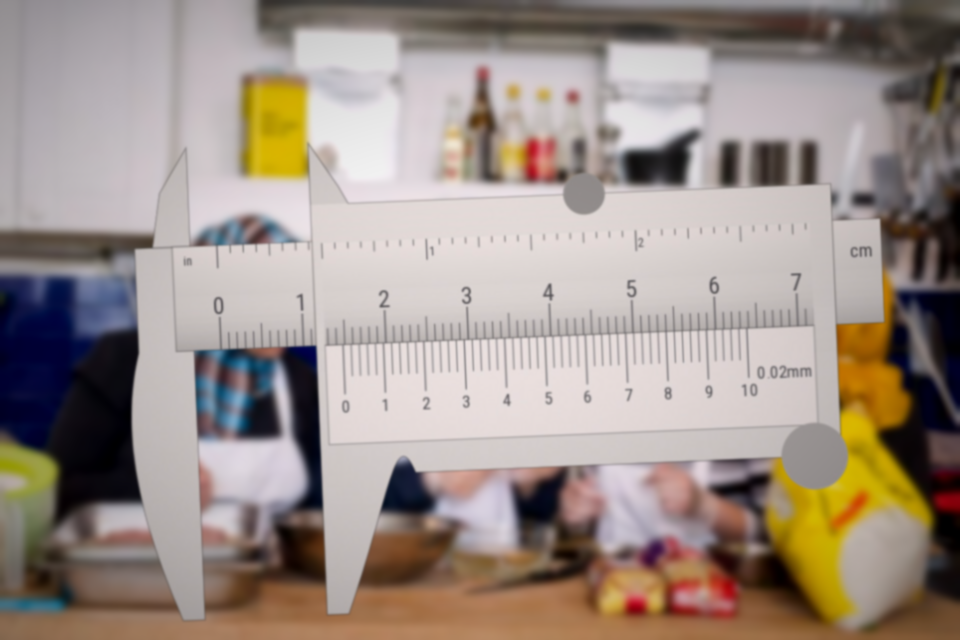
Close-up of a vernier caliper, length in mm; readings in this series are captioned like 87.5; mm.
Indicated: 14.8; mm
